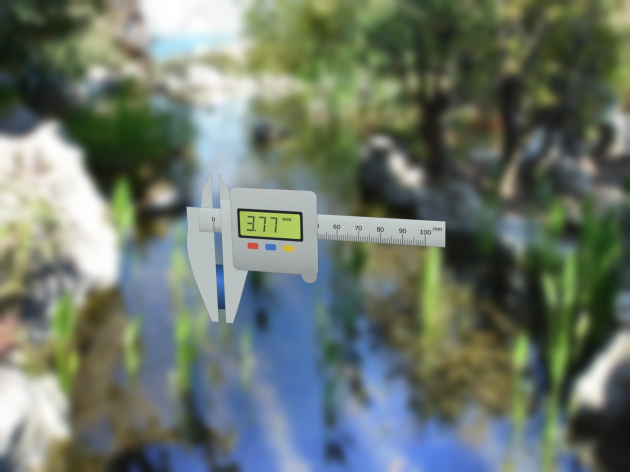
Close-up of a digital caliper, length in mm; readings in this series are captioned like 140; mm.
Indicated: 3.77; mm
